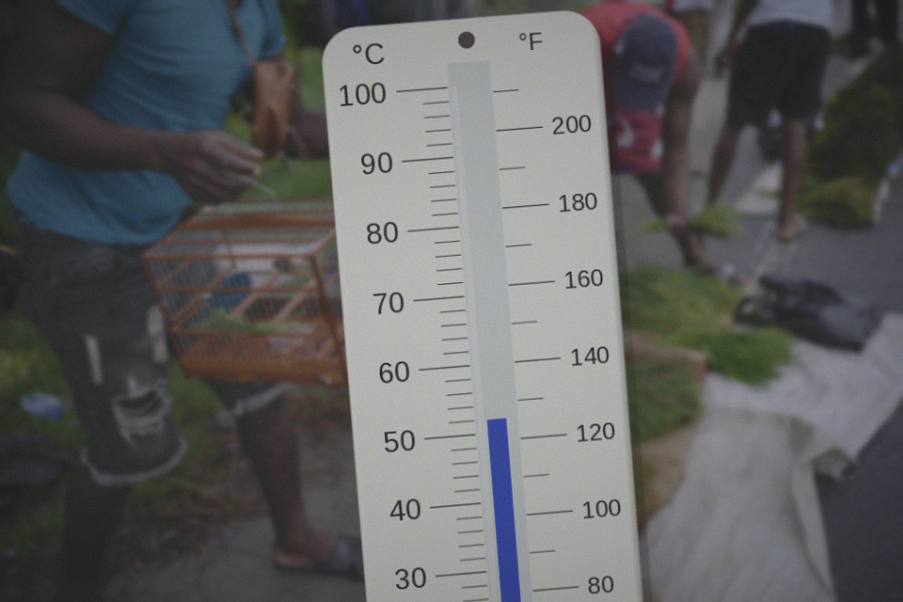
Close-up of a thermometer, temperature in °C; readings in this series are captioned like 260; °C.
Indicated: 52; °C
